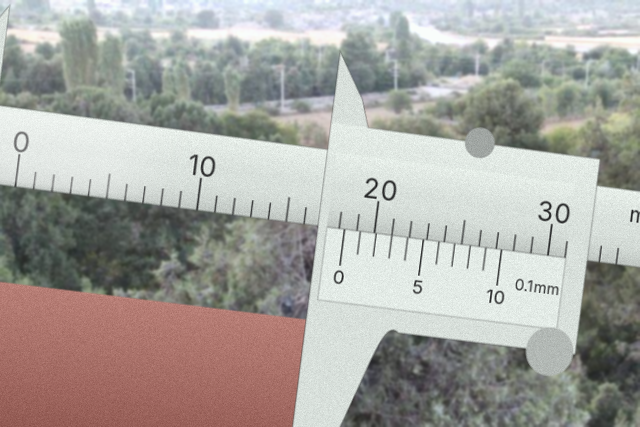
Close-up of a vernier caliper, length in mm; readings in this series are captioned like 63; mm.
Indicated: 18.3; mm
